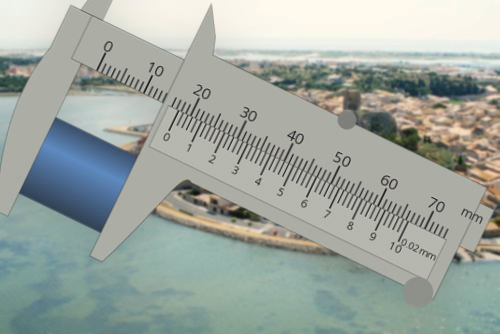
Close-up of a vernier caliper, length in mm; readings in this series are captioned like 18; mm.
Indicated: 17.5; mm
